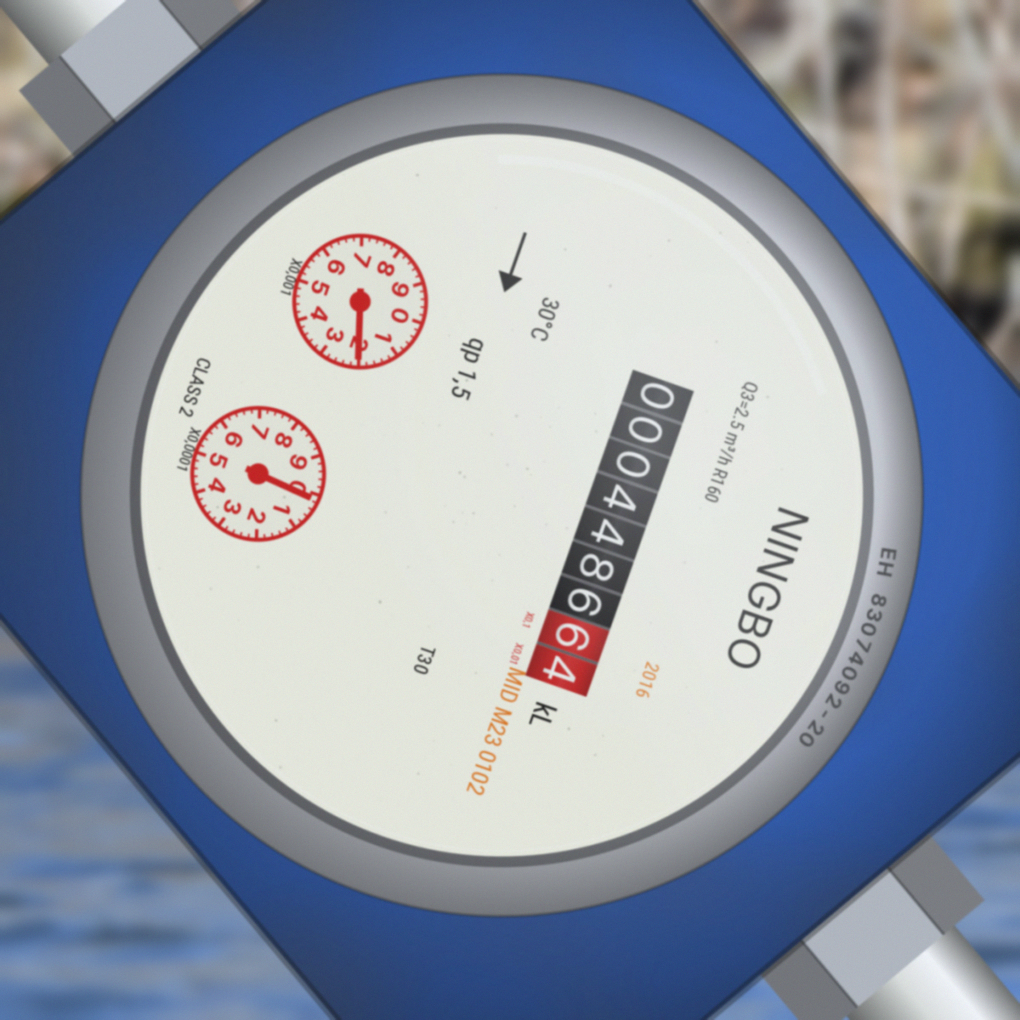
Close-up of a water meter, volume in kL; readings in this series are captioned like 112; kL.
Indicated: 4486.6420; kL
